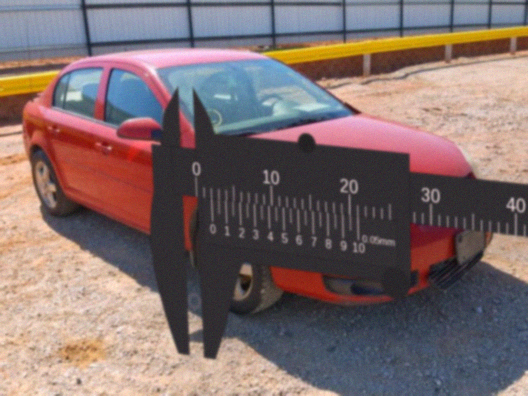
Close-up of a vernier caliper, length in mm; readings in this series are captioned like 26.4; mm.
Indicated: 2.0; mm
